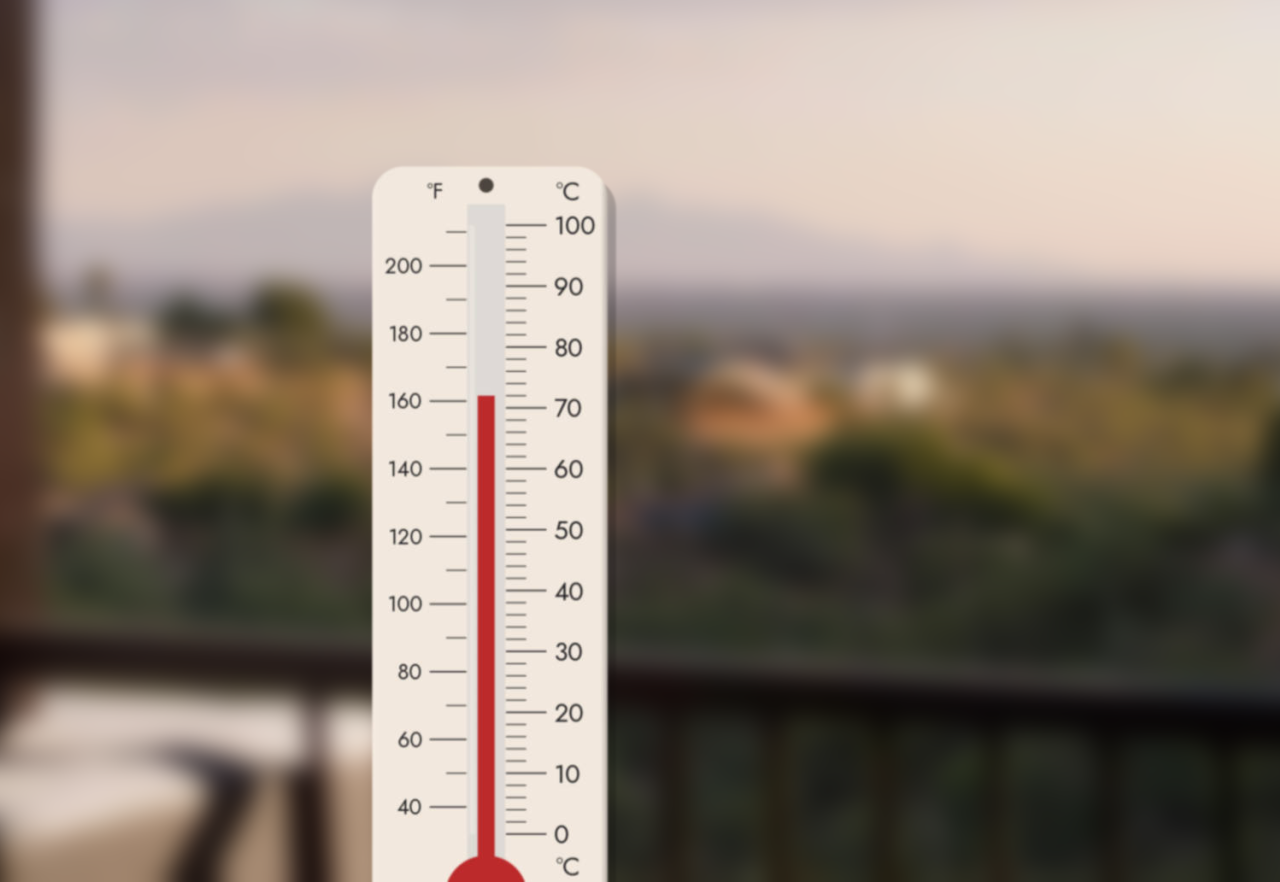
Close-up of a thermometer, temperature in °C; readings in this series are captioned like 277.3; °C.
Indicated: 72; °C
